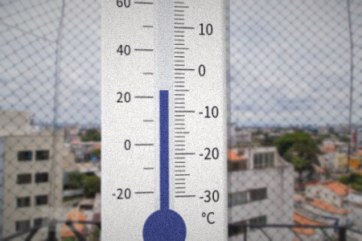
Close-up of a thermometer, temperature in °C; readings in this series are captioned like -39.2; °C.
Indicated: -5; °C
